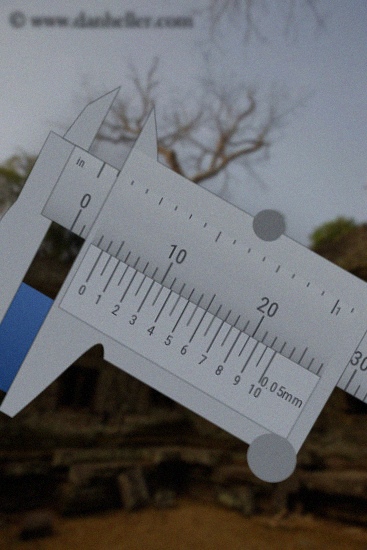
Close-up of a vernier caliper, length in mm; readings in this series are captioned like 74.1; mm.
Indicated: 3.6; mm
